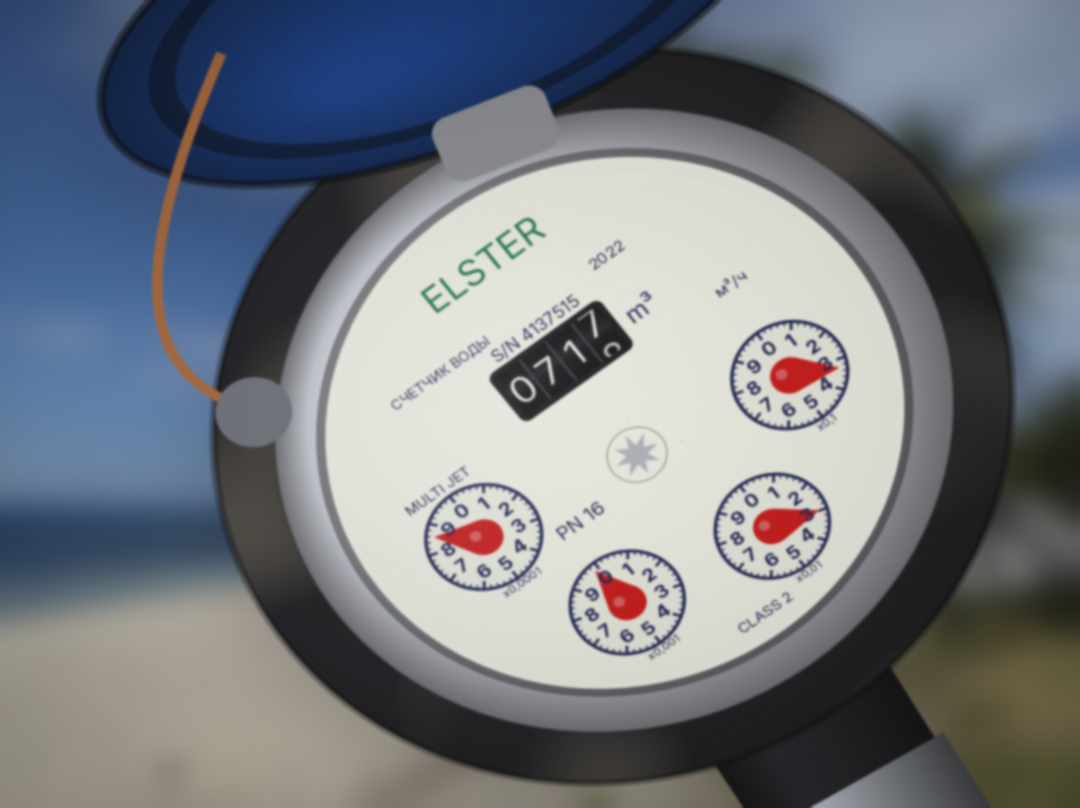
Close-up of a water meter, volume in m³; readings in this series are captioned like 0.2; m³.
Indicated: 717.3298; m³
